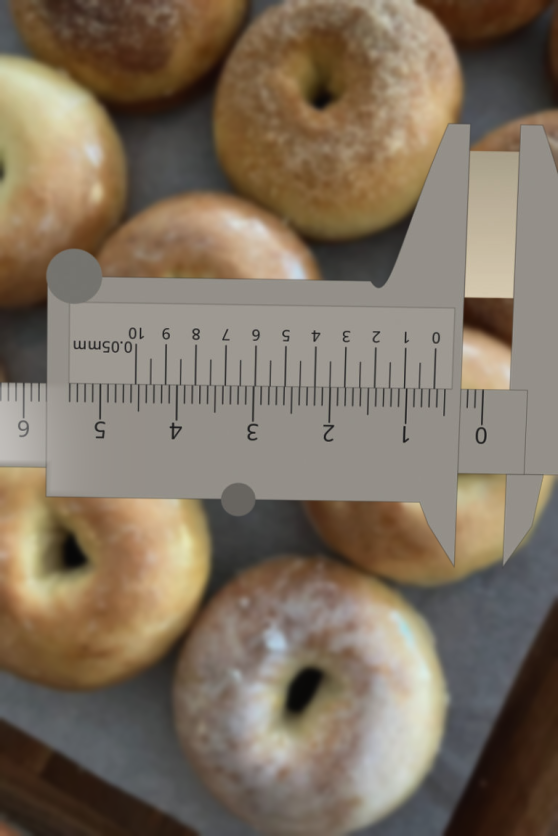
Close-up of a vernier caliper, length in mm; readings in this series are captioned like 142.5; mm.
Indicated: 6.4; mm
